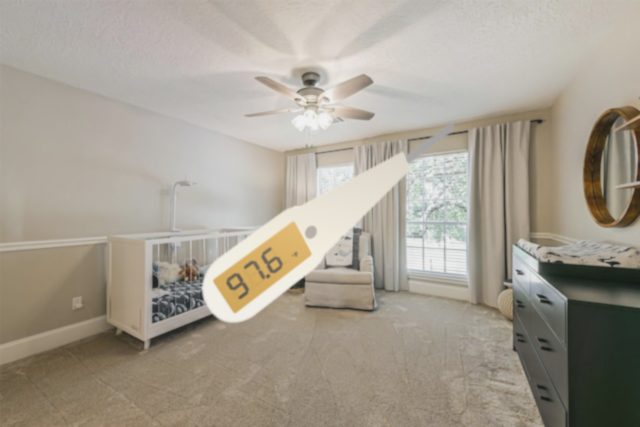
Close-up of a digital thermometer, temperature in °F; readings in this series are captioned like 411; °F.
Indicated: 97.6; °F
